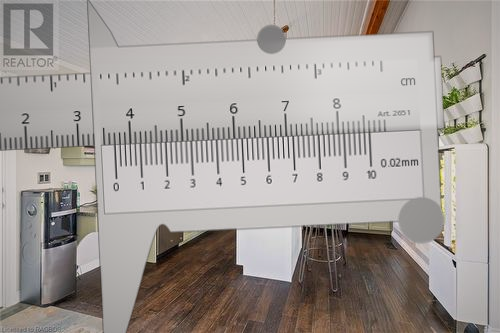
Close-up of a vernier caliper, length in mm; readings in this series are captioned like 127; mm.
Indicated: 37.0; mm
